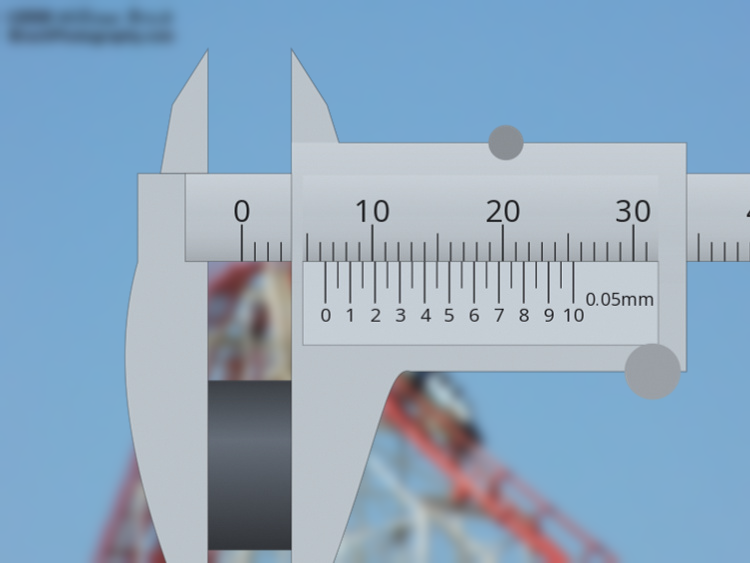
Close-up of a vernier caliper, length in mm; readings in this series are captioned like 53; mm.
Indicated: 6.4; mm
